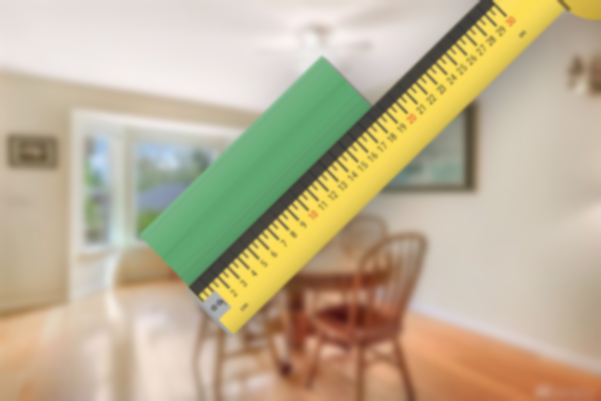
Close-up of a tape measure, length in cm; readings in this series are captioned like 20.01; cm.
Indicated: 18.5; cm
